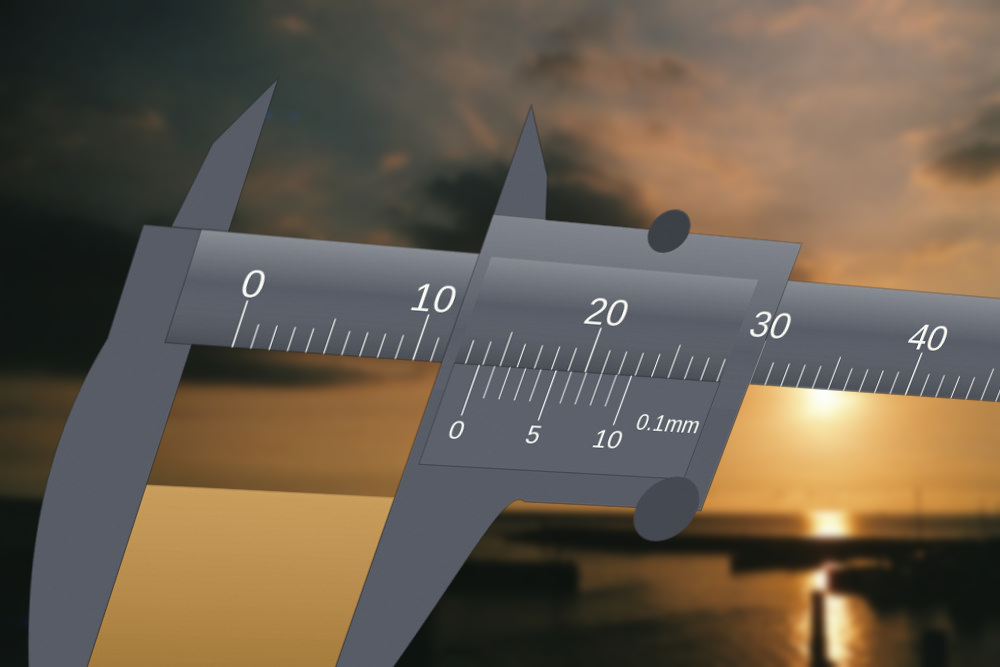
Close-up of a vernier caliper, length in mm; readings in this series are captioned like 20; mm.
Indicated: 13.8; mm
